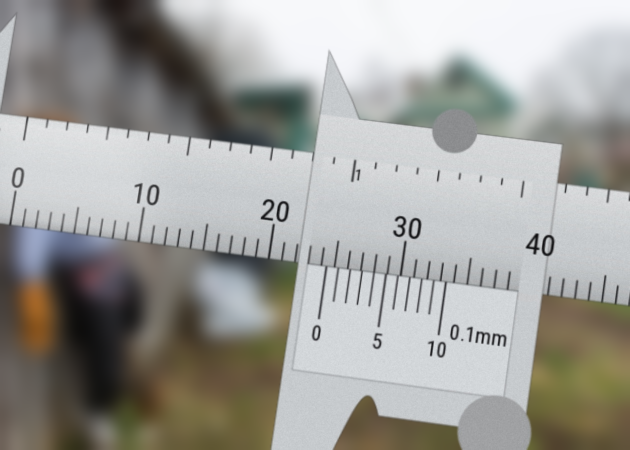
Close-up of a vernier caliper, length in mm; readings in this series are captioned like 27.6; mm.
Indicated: 24.4; mm
